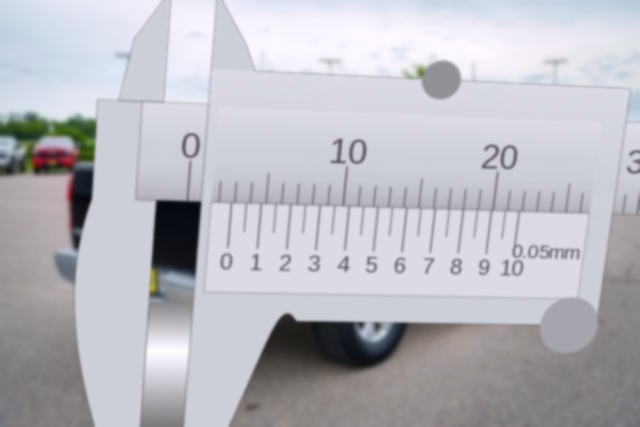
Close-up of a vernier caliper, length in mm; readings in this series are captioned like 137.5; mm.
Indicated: 2.8; mm
